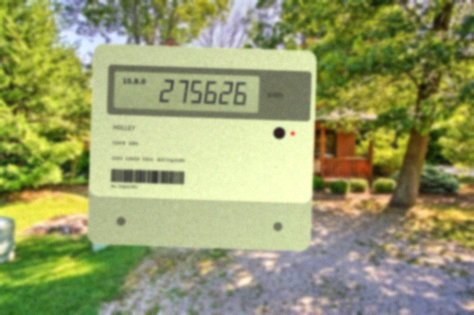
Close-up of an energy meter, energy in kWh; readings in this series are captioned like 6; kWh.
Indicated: 275626; kWh
